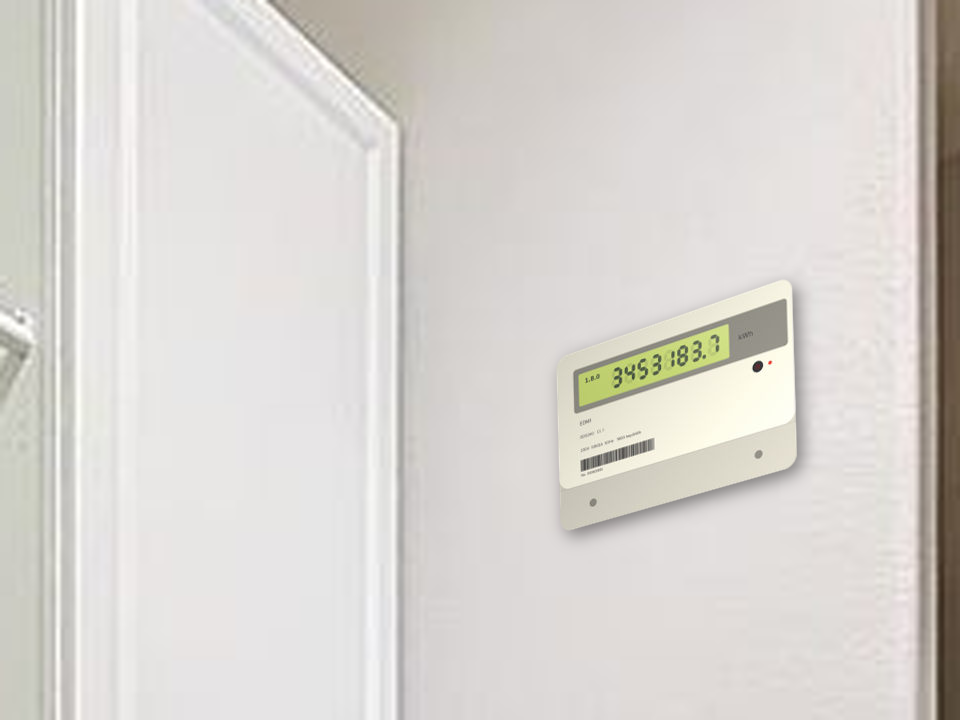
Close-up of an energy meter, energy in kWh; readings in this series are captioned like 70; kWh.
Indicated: 3453183.7; kWh
